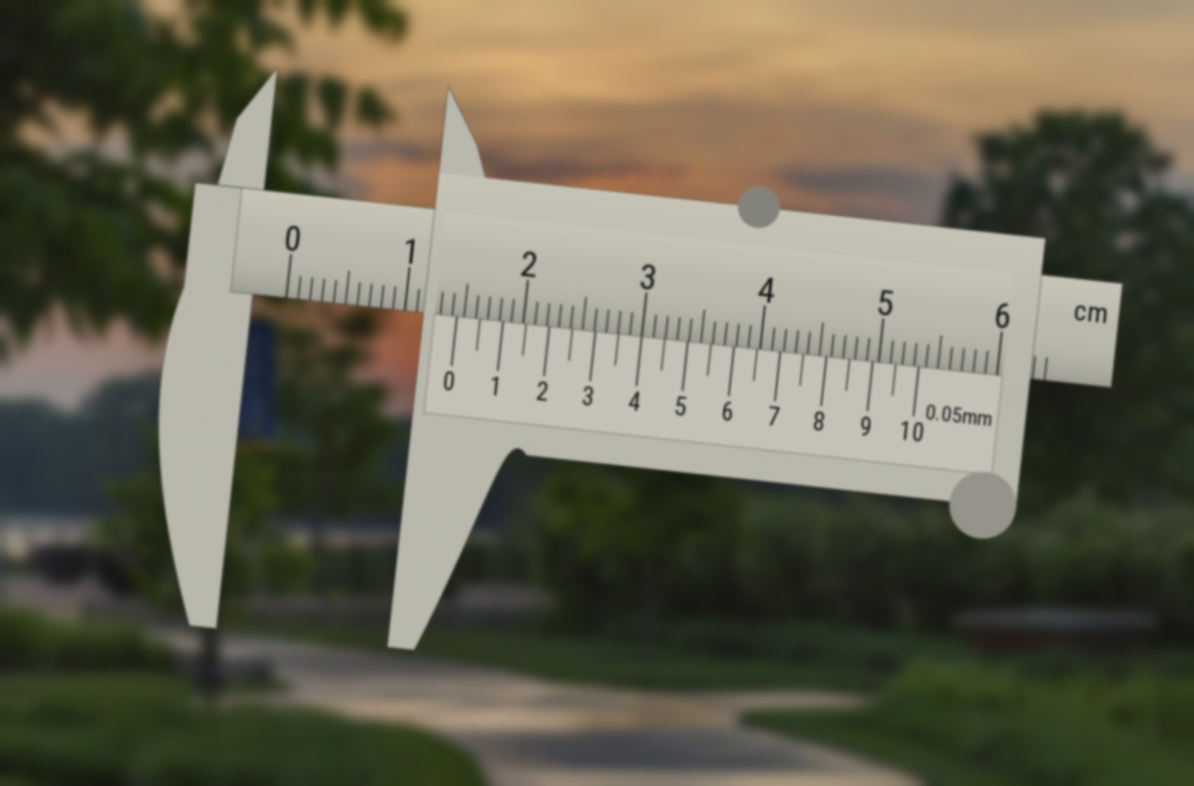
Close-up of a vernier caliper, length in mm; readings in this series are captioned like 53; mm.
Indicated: 14.4; mm
